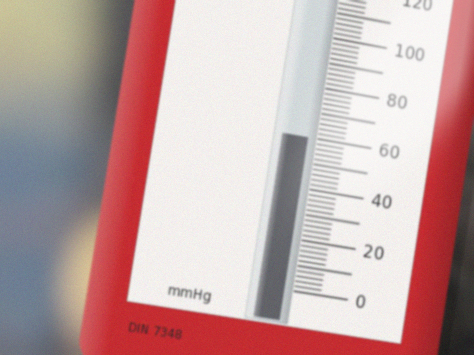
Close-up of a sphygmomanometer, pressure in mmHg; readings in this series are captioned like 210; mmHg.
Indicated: 60; mmHg
